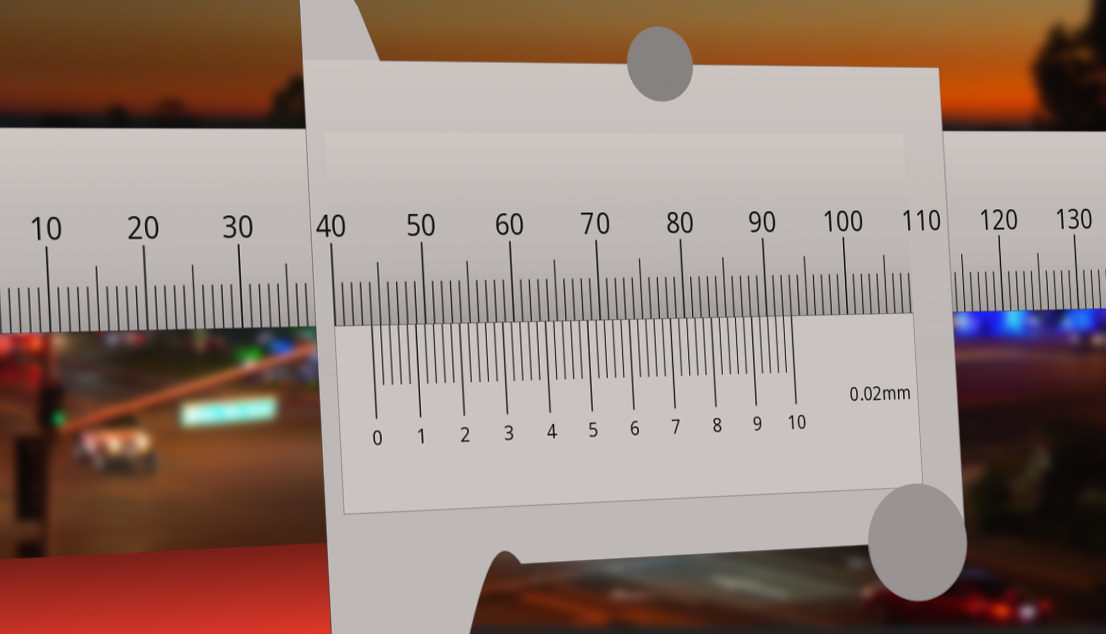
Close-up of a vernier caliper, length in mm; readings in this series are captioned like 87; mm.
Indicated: 44.0; mm
